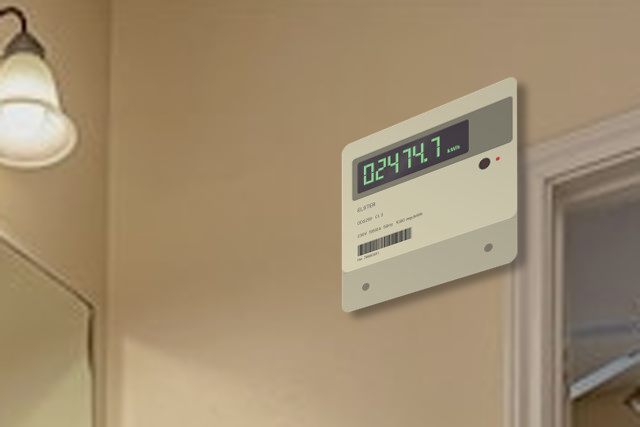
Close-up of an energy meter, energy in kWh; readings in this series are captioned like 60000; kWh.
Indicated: 2474.7; kWh
